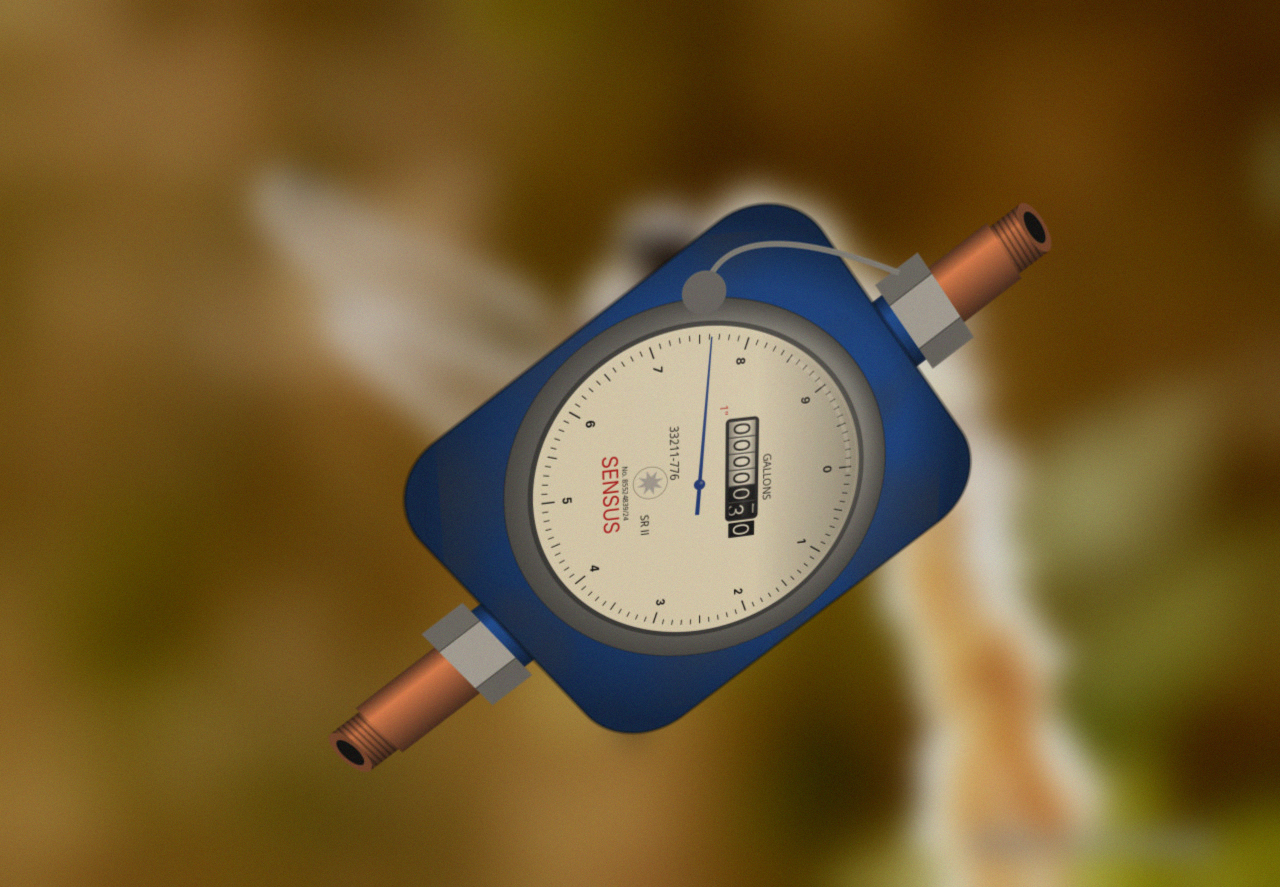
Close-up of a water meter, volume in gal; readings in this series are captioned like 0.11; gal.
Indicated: 27.6; gal
